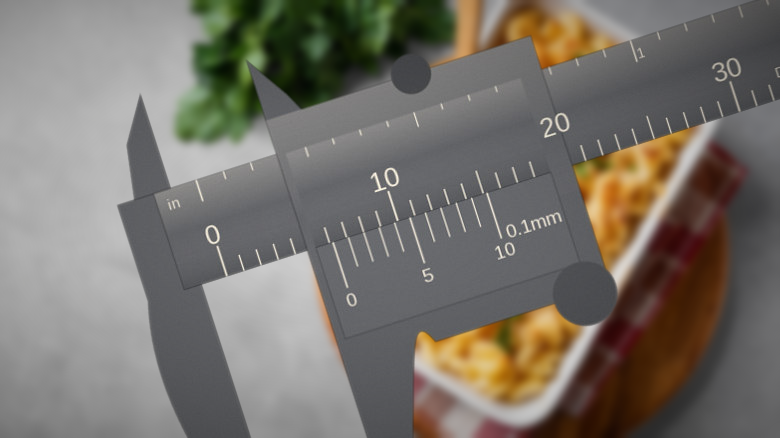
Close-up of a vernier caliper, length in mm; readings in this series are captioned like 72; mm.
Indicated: 6.2; mm
